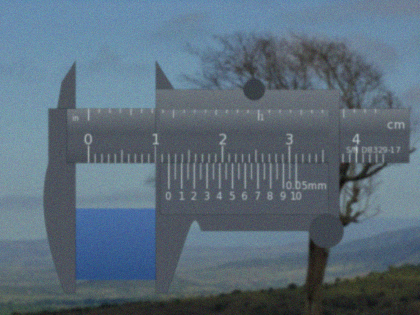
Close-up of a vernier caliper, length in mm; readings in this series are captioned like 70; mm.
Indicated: 12.0; mm
